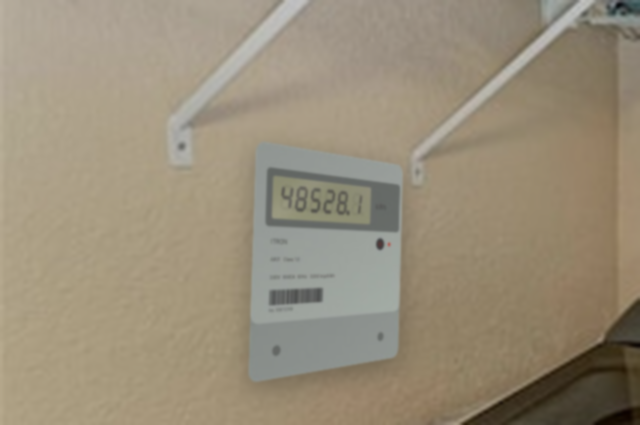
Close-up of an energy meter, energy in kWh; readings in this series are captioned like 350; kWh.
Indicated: 48528.1; kWh
